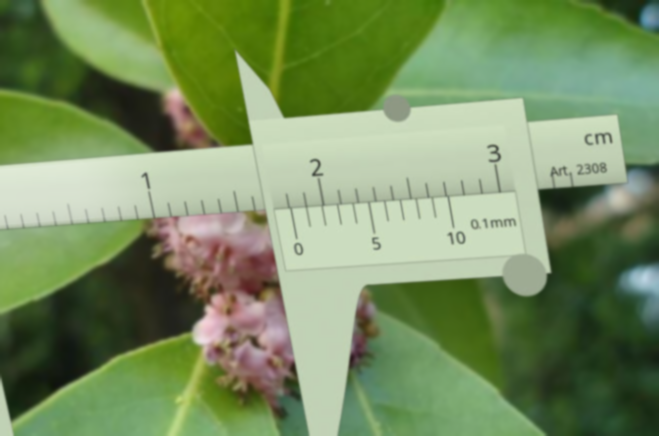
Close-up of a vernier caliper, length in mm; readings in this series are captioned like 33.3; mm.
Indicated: 18.1; mm
